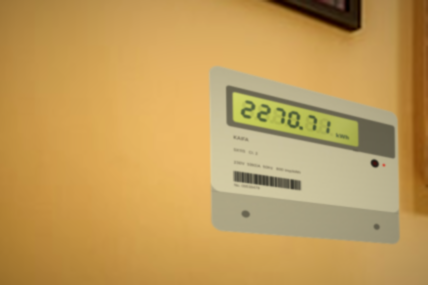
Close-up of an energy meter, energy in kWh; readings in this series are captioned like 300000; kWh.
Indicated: 2270.71; kWh
